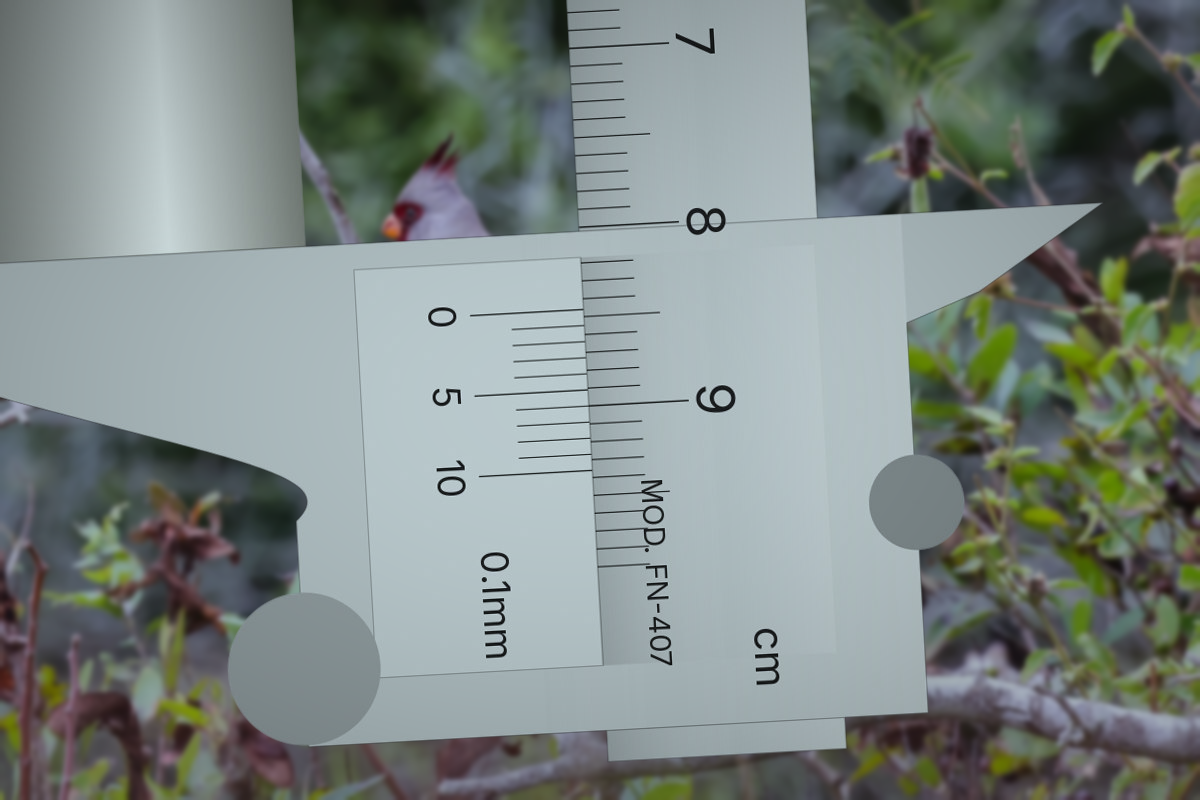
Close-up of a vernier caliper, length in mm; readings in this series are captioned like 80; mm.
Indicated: 84.6; mm
